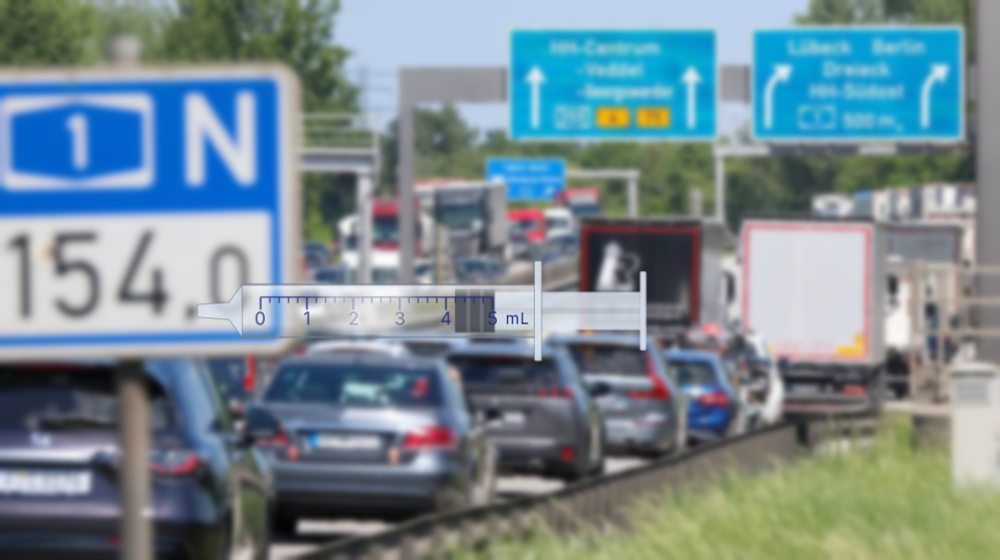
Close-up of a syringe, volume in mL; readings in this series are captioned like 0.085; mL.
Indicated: 4.2; mL
